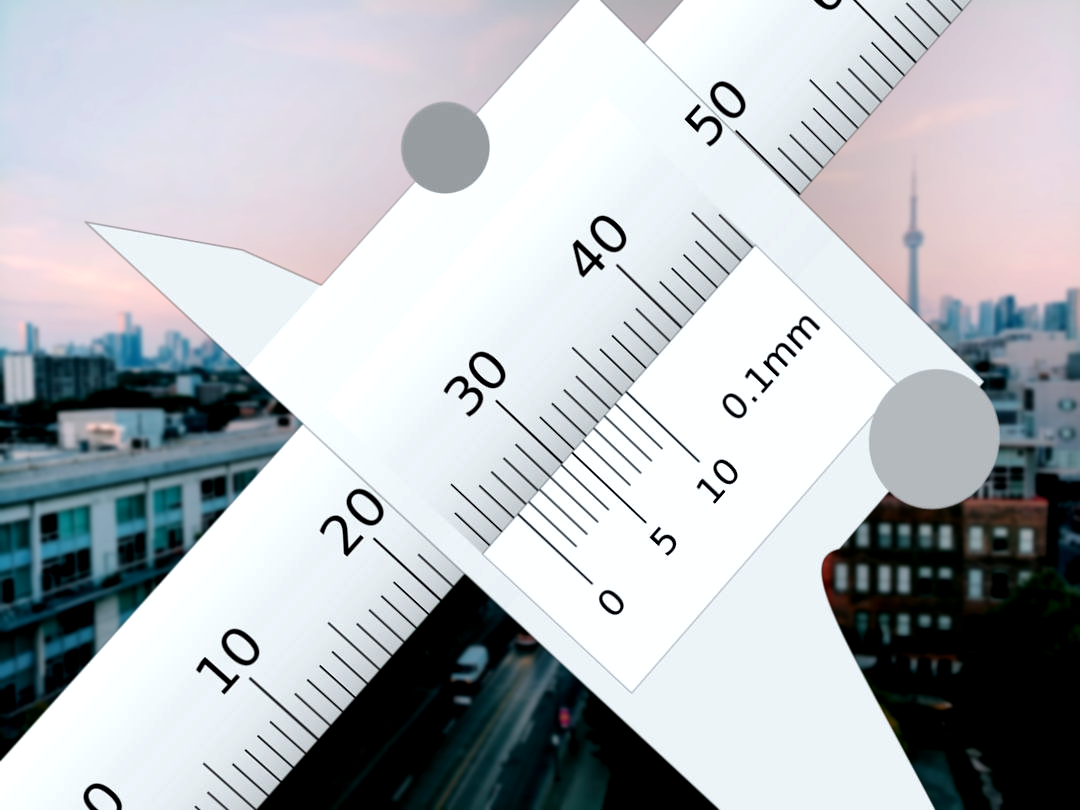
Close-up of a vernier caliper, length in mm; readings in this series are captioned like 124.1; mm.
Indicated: 26.3; mm
